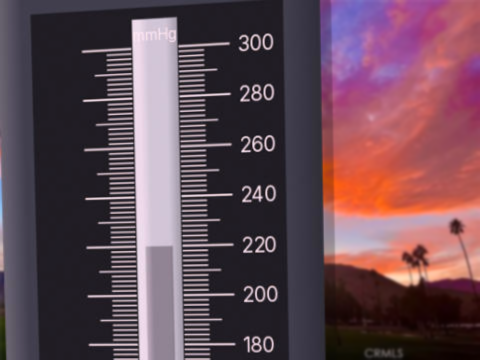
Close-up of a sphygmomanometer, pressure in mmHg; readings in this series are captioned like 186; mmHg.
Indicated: 220; mmHg
